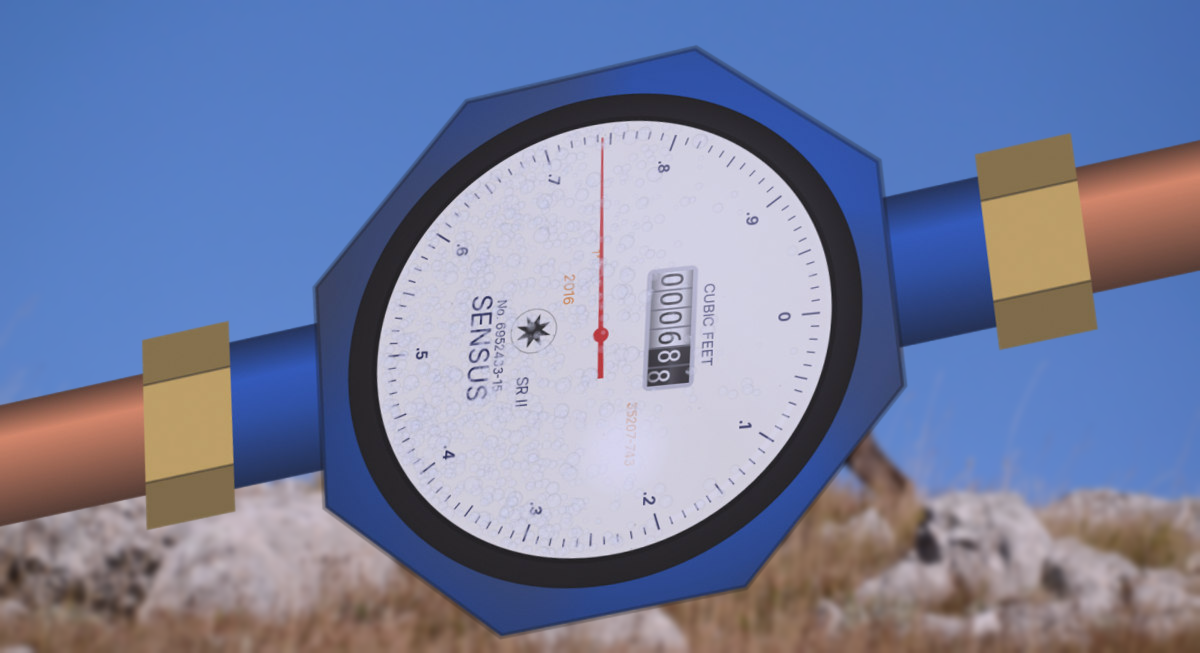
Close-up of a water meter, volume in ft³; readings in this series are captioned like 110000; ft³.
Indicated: 687.74; ft³
